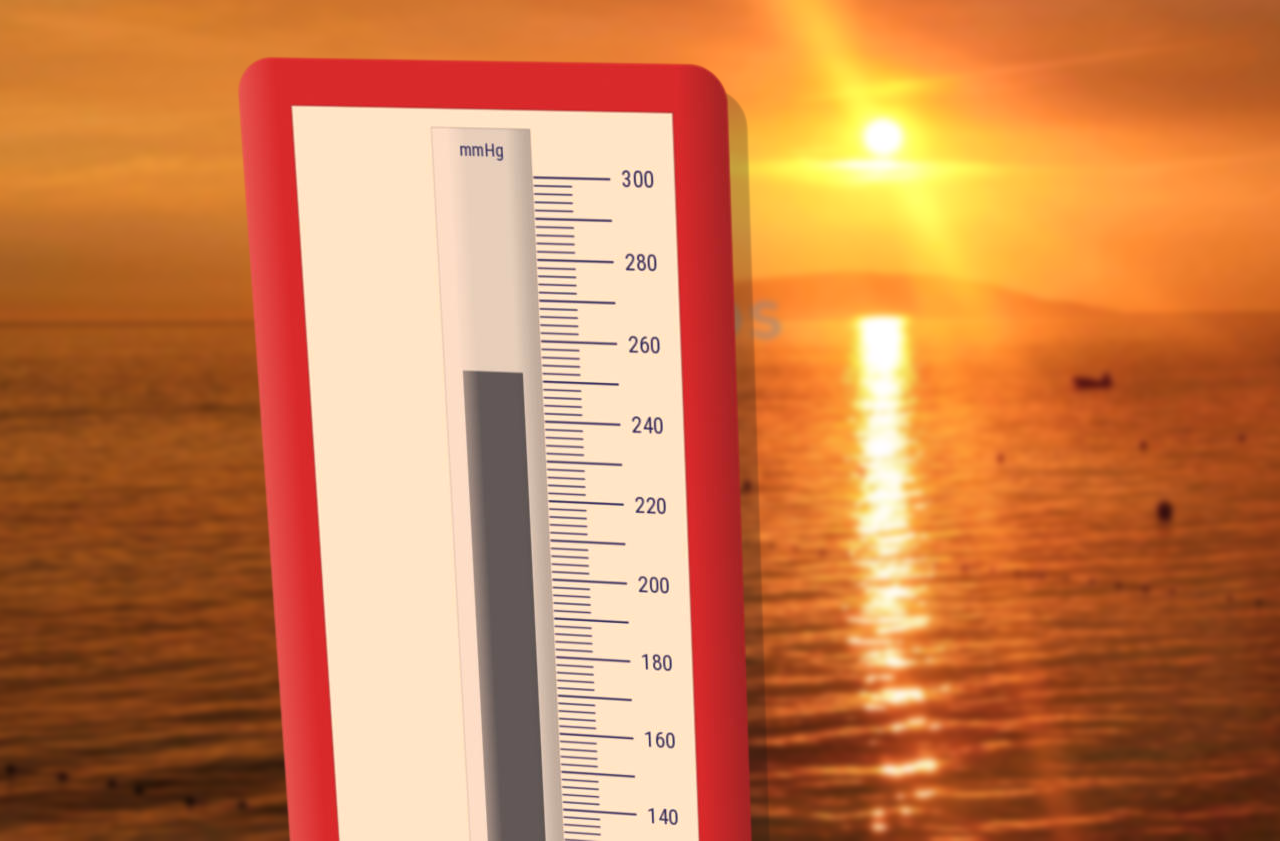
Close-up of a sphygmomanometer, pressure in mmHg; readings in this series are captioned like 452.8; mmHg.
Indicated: 252; mmHg
